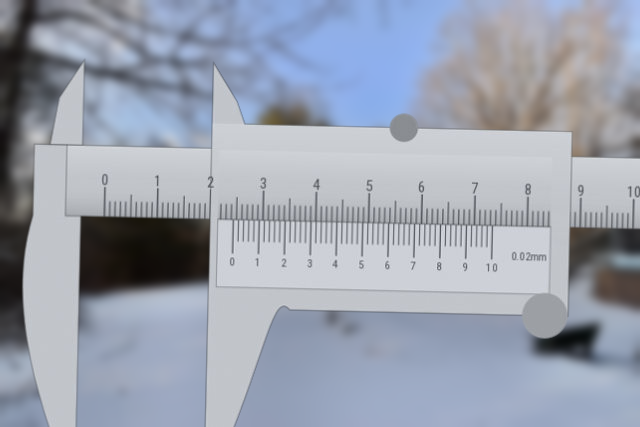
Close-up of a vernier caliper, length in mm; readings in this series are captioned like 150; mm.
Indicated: 24.4; mm
